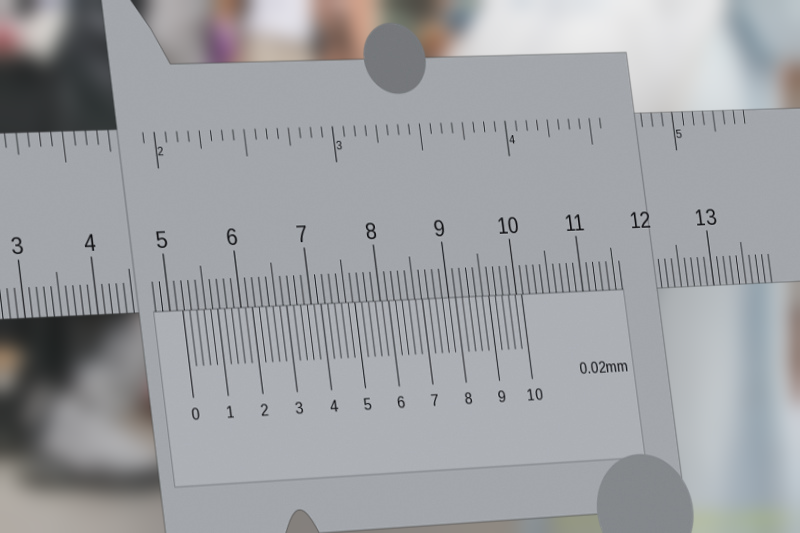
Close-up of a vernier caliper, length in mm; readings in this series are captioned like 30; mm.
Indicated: 51.8; mm
